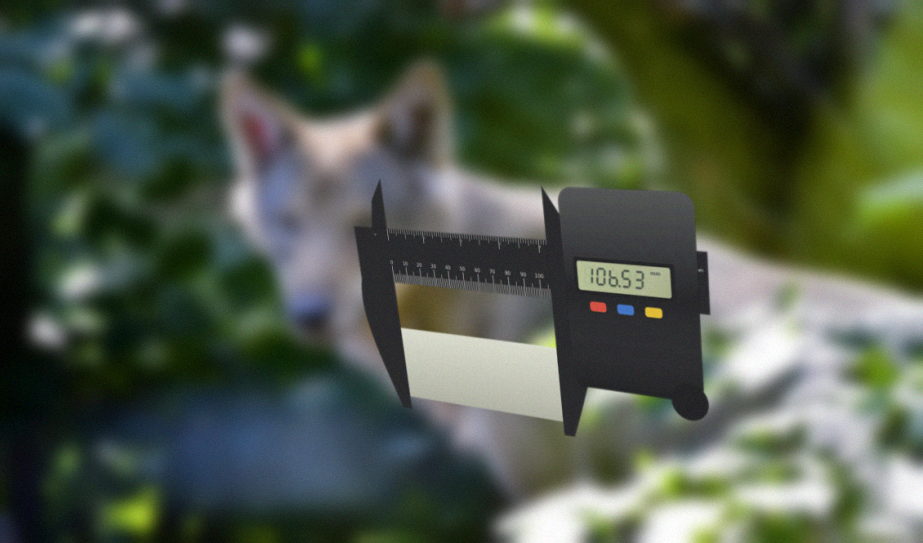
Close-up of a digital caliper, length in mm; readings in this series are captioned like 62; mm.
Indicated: 106.53; mm
